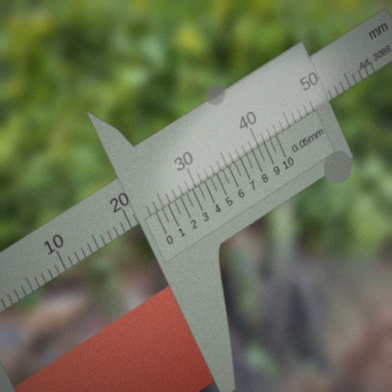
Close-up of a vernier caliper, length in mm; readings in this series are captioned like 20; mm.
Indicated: 23.8; mm
